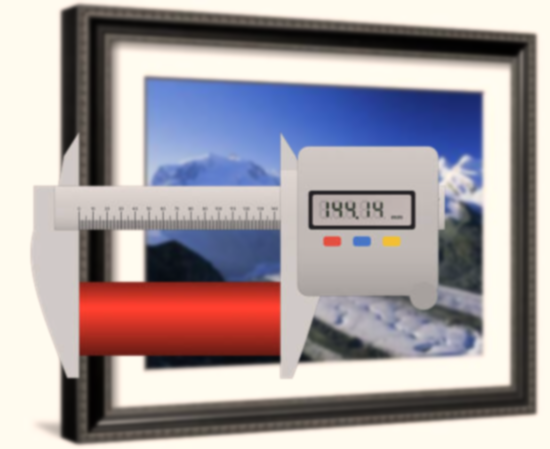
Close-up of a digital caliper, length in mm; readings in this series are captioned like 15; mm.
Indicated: 144.14; mm
